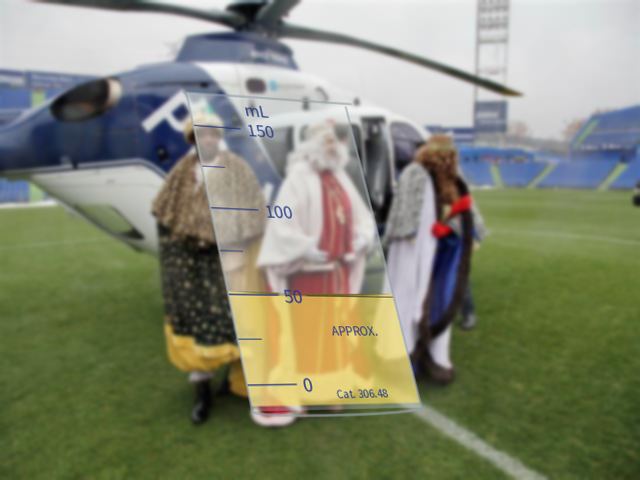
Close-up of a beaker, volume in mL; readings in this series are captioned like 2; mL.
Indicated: 50; mL
